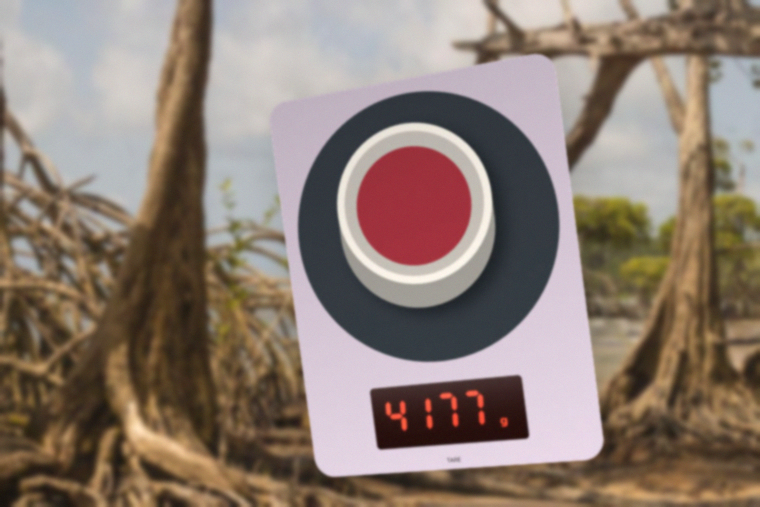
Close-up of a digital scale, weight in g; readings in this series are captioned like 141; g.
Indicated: 4177; g
